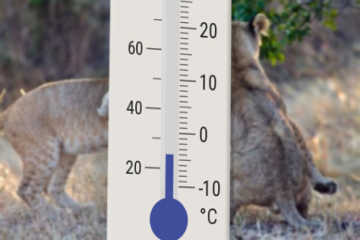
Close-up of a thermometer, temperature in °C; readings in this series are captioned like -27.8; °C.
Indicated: -4; °C
